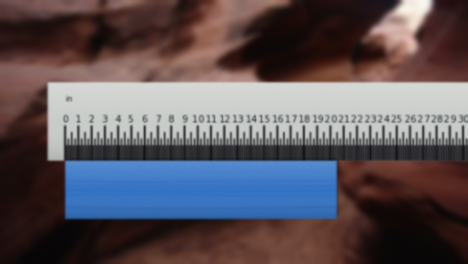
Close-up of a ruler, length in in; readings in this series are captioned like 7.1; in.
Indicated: 20.5; in
